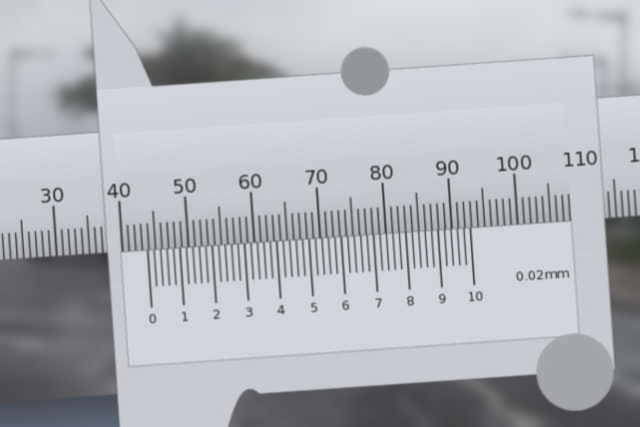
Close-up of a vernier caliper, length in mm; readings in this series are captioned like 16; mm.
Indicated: 43.8; mm
